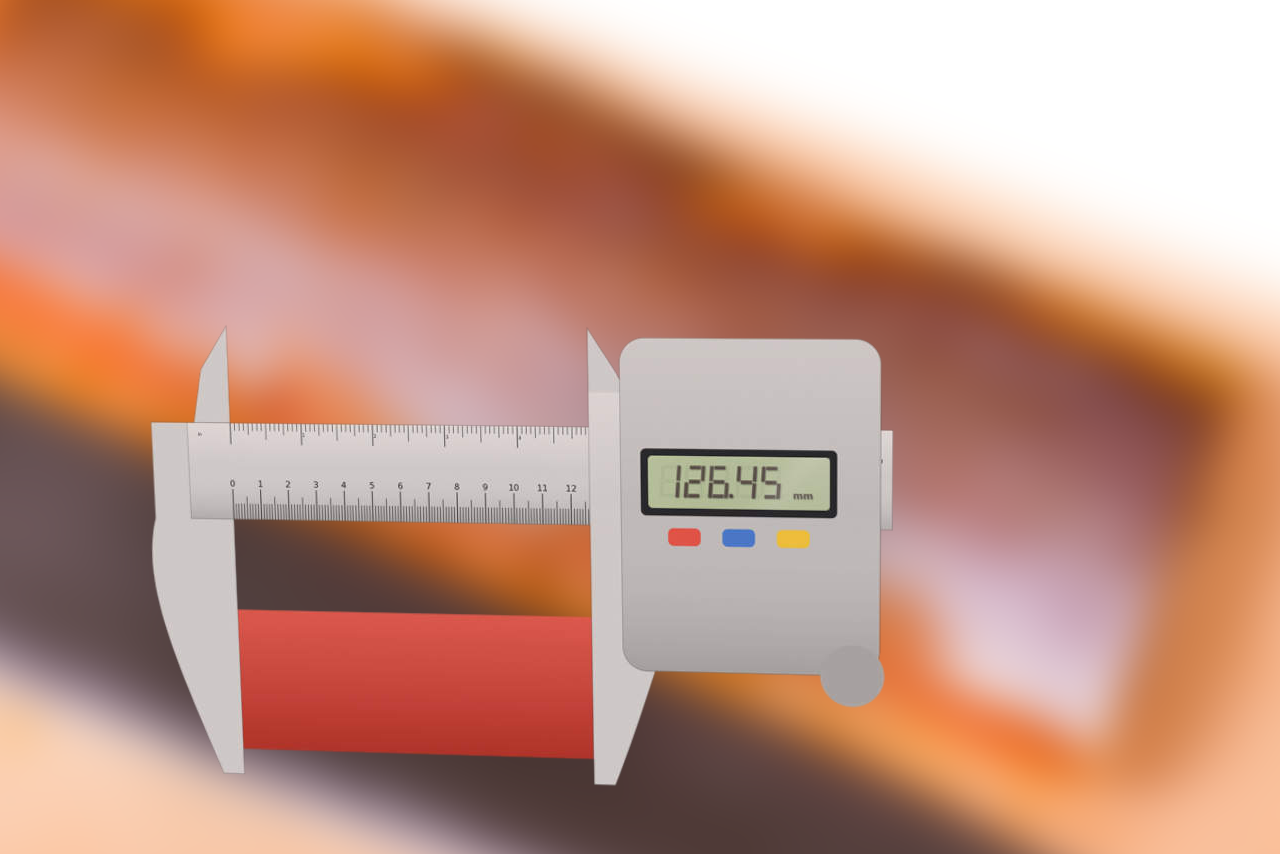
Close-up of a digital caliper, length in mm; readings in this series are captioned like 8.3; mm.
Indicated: 126.45; mm
